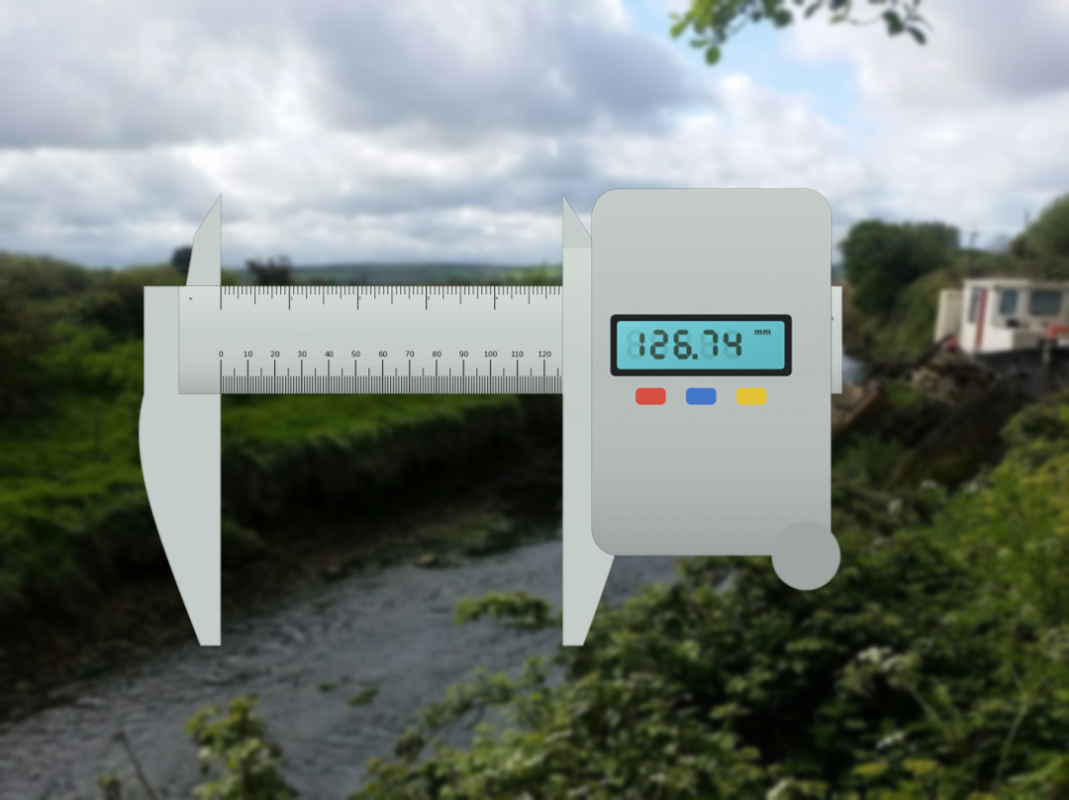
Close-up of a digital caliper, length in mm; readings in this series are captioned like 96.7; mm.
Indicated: 126.74; mm
